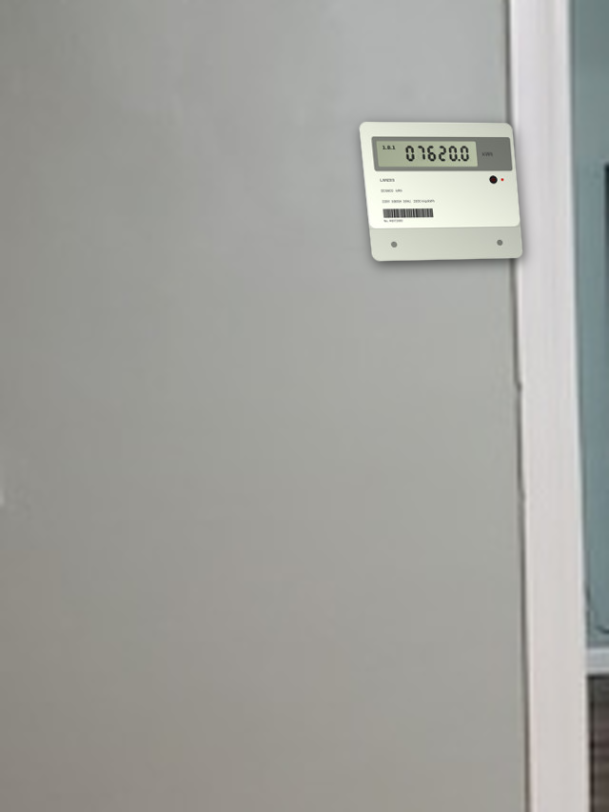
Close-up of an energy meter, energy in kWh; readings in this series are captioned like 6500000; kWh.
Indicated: 7620.0; kWh
